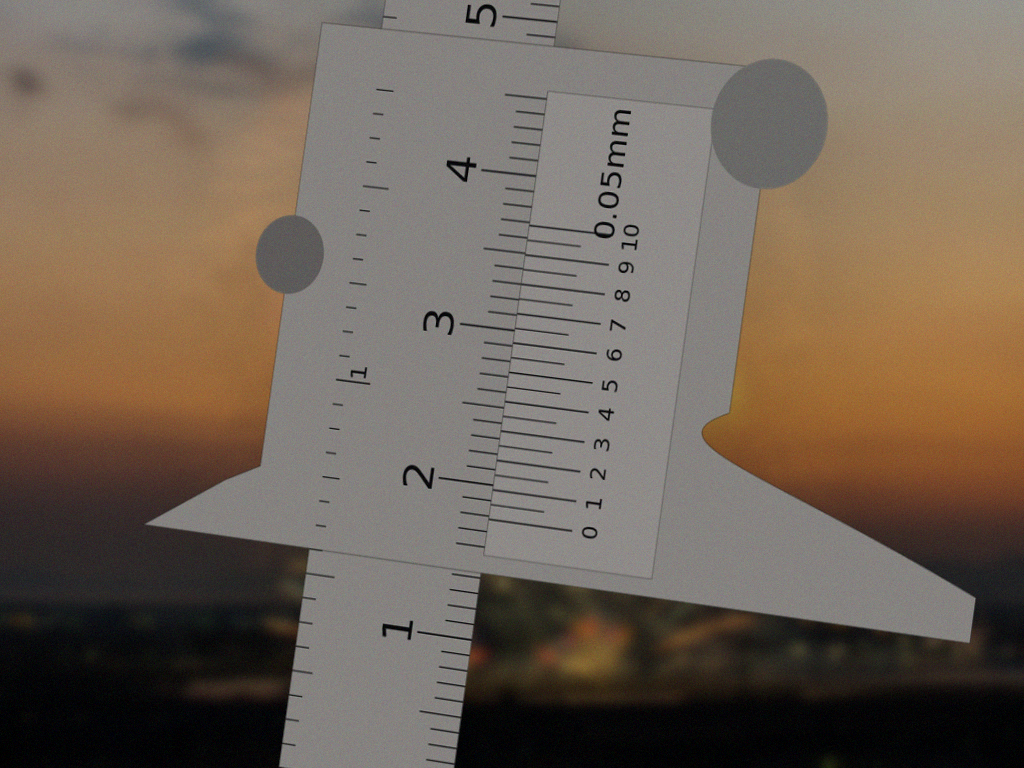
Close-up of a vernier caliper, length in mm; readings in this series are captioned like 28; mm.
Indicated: 17.8; mm
